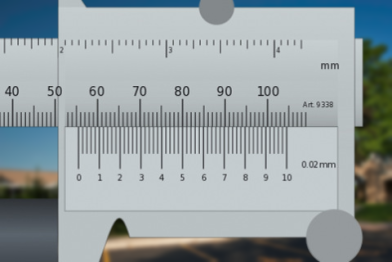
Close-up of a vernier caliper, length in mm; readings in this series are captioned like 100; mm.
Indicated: 55.5; mm
